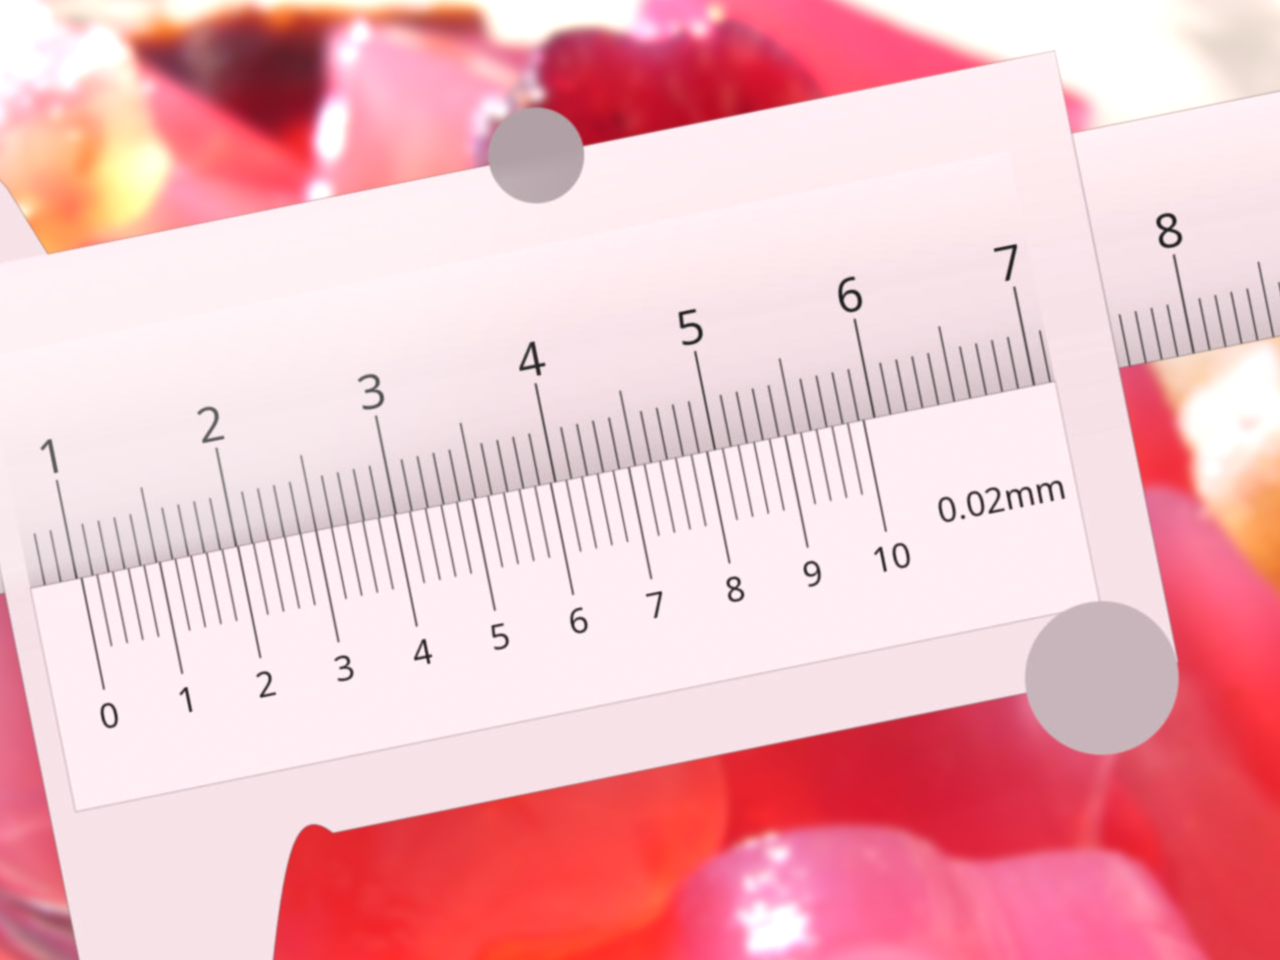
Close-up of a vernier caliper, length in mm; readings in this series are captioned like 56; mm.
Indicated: 10.3; mm
